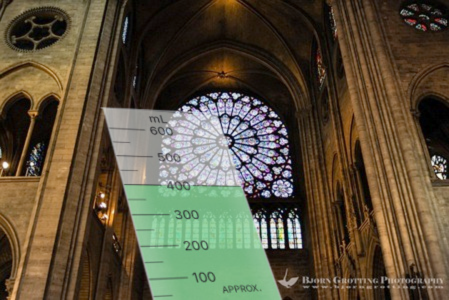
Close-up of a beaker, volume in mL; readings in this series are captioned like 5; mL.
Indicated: 400; mL
